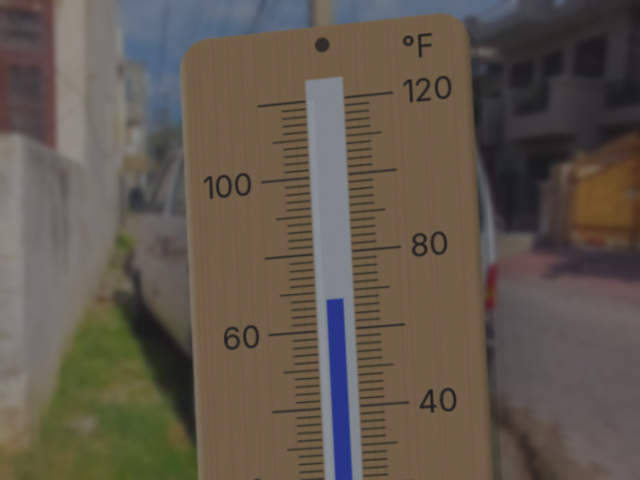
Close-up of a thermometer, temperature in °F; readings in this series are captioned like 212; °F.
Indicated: 68; °F
